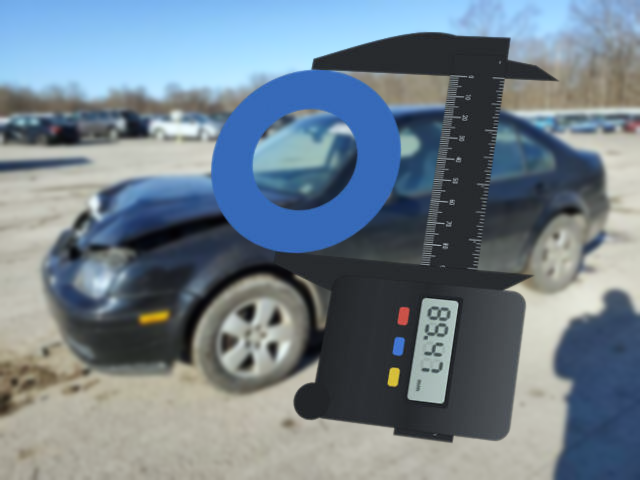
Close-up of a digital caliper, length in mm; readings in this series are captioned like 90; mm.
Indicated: 89.47; mm
